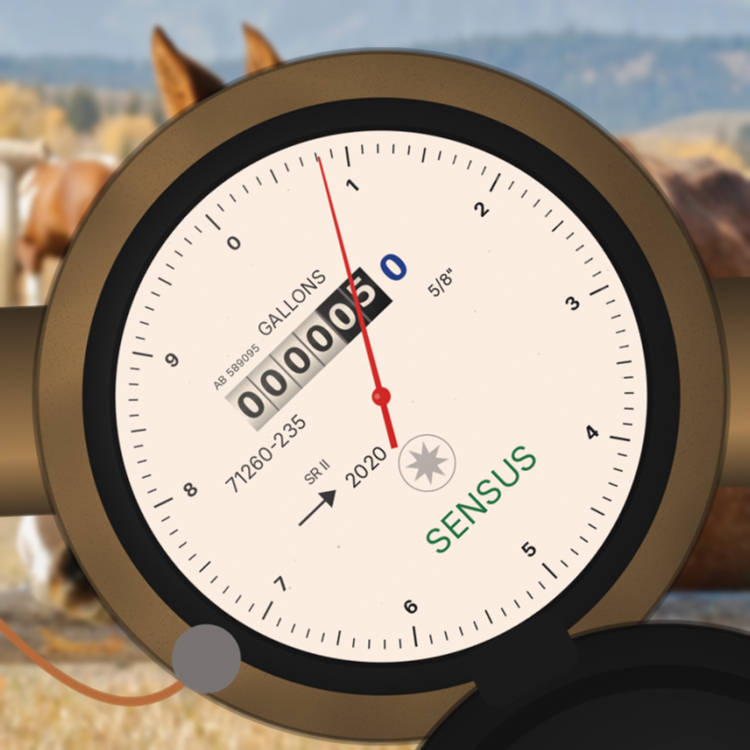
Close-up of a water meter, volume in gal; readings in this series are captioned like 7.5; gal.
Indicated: 50.8; gal
